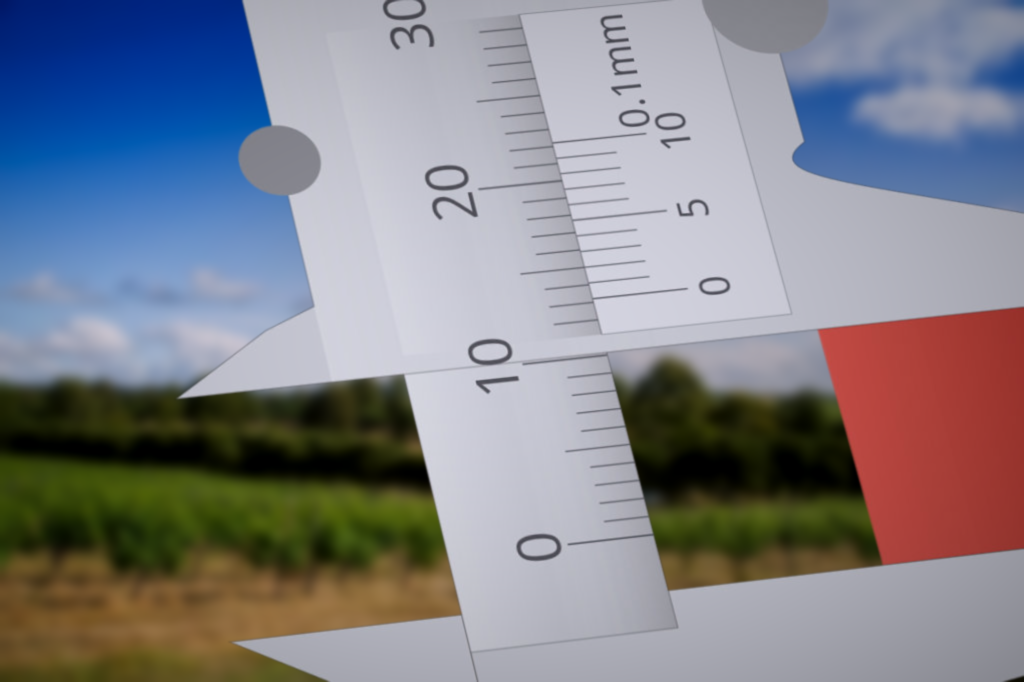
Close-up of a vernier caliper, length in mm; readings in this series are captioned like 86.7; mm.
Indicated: 13.2; mm
